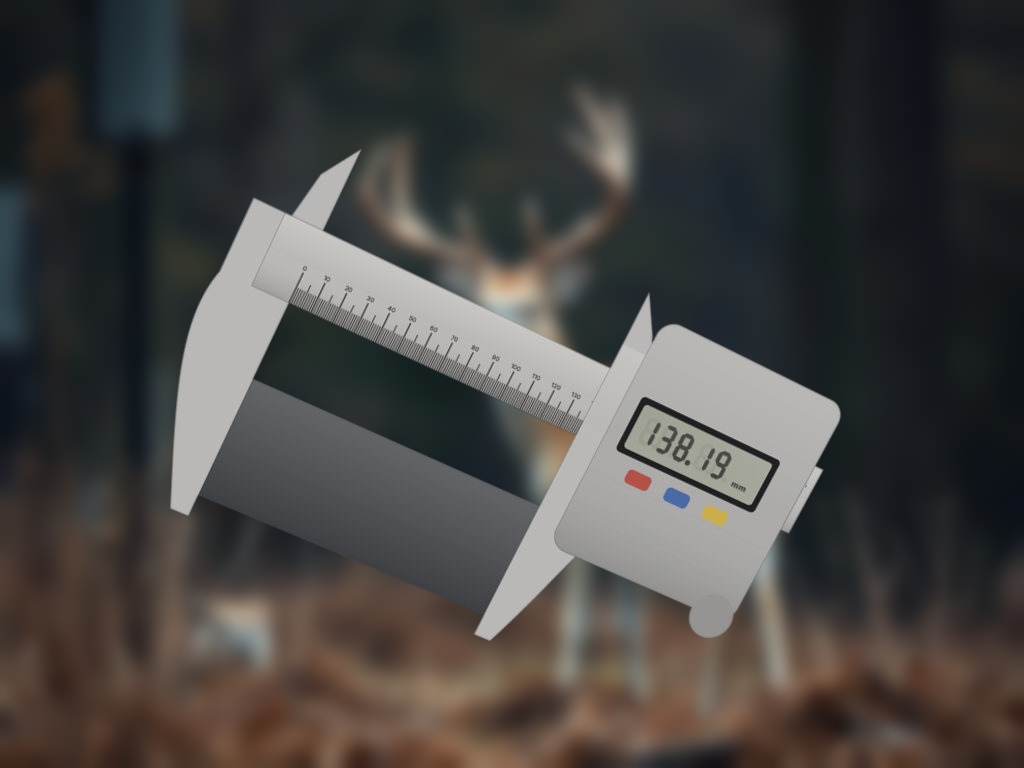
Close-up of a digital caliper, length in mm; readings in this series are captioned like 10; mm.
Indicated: 138.19; mm
